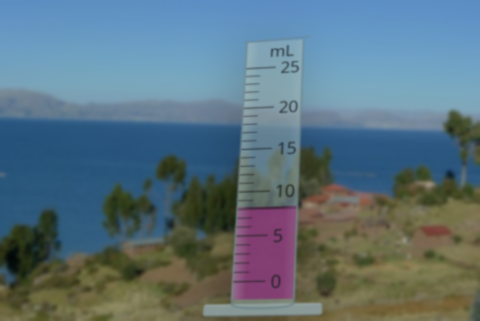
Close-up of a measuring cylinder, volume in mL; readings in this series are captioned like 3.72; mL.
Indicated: 8; mL
